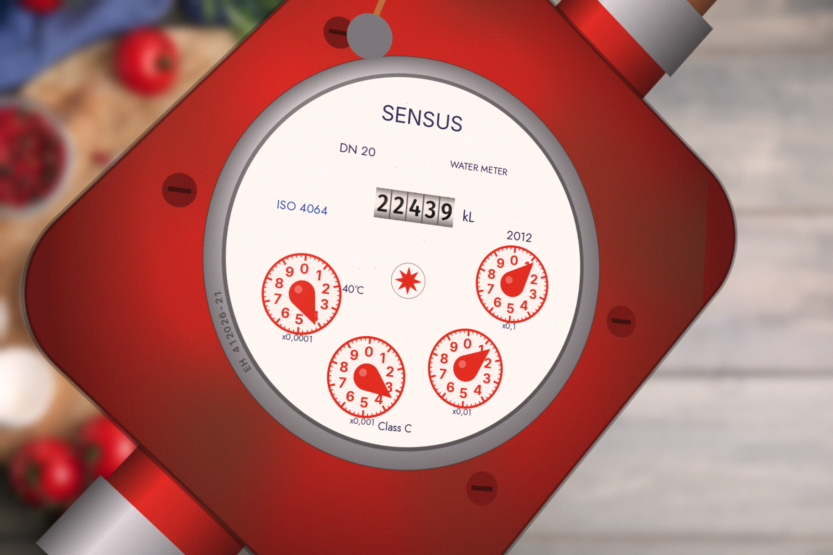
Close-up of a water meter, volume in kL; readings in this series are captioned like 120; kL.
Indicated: 22439.1134; kL
